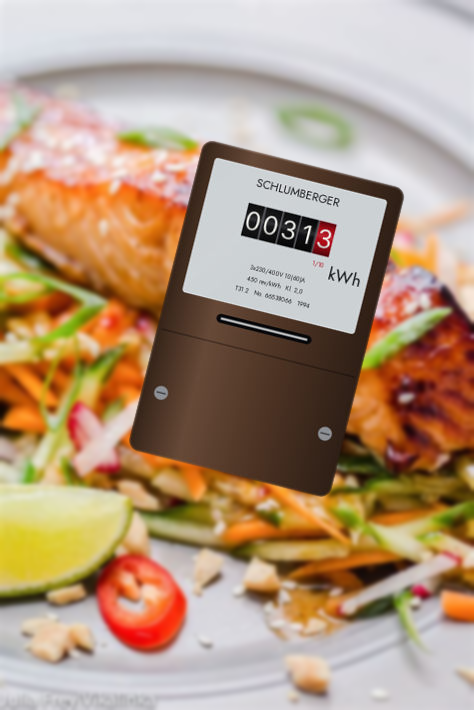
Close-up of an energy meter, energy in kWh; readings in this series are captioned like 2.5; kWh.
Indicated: 31.3; kWh
